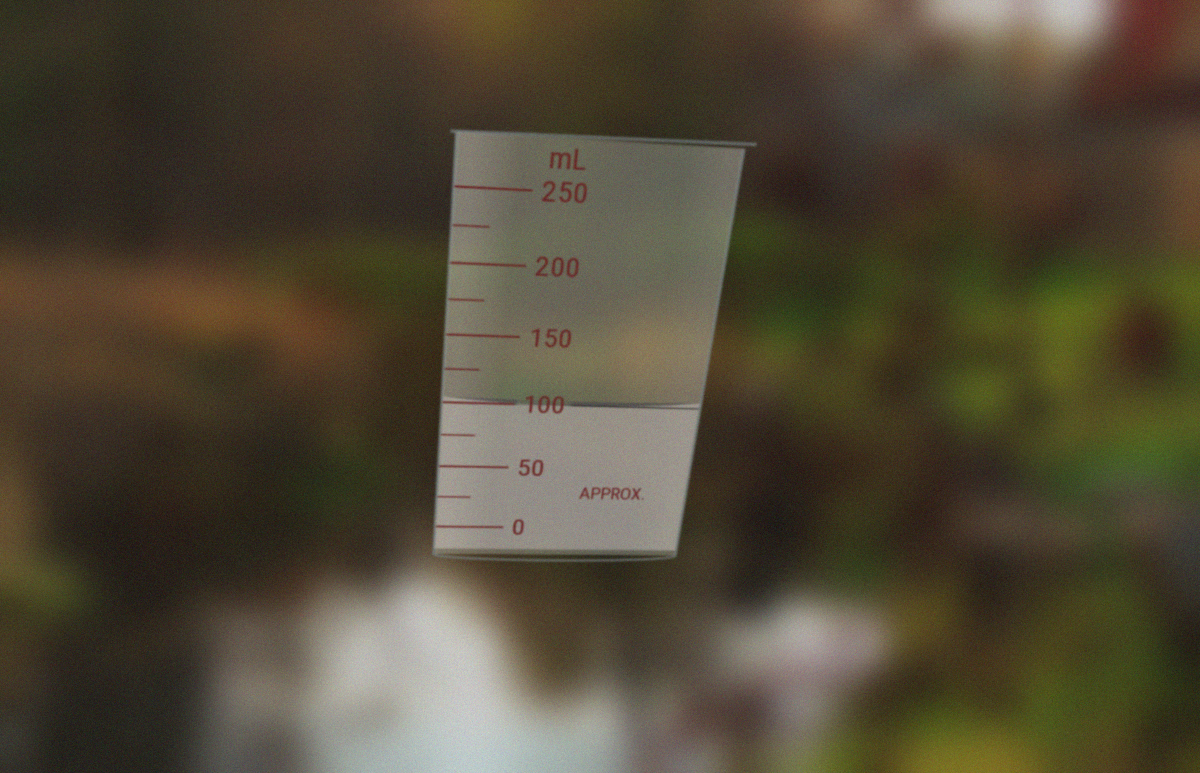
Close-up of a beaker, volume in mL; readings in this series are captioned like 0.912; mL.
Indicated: 100; mL
